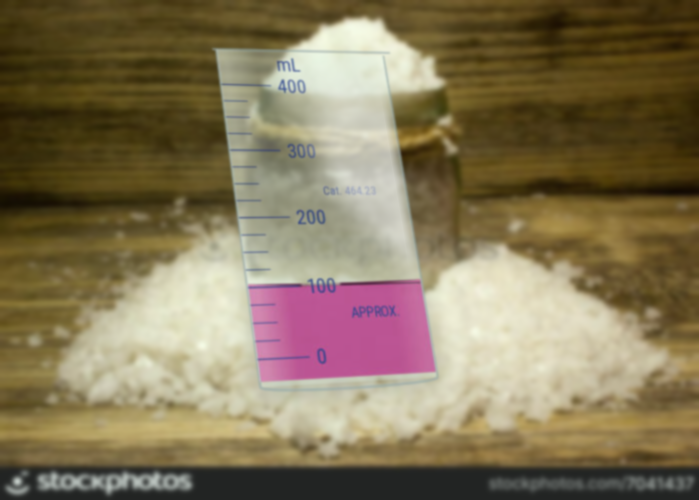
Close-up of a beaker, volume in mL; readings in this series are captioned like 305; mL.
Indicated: 100; mL
